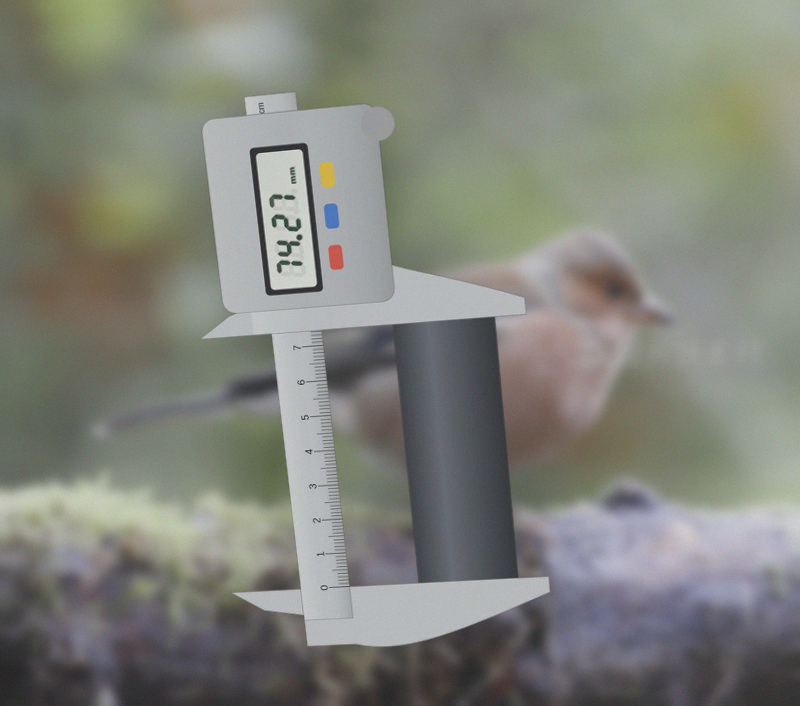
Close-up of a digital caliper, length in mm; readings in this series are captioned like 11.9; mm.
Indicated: 74.27; mm
